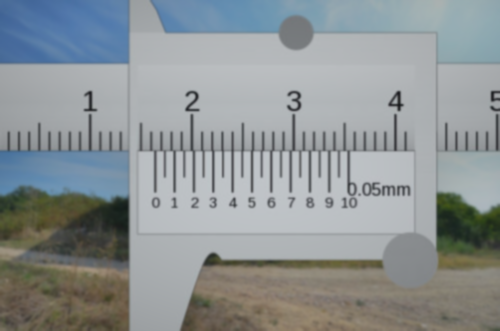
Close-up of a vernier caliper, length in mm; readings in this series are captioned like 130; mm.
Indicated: 16.4; mm
